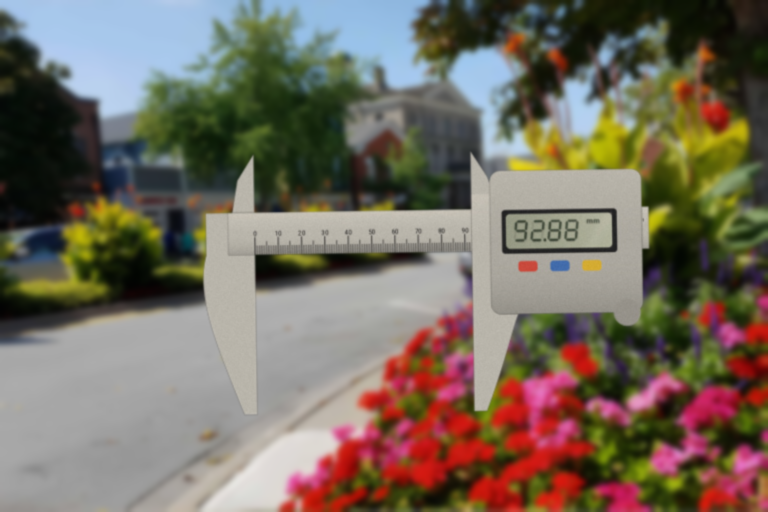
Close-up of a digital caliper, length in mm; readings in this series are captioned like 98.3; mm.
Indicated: 92.88; mm
